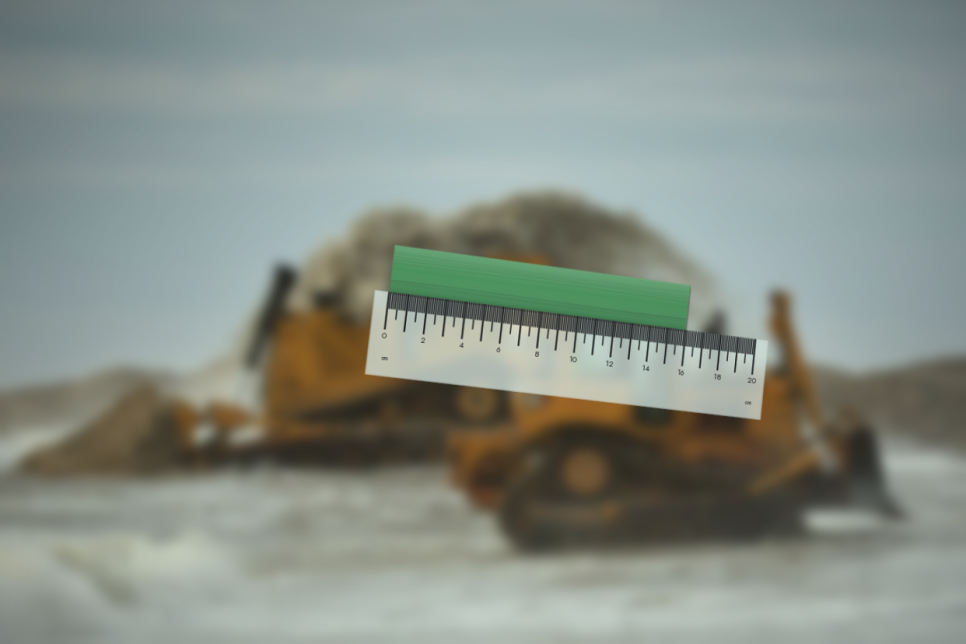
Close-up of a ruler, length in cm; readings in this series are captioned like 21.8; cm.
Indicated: 16; cm
